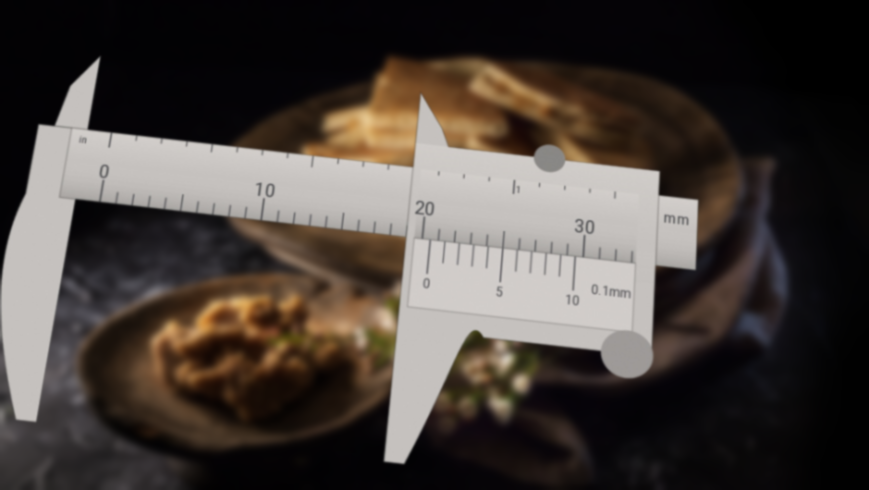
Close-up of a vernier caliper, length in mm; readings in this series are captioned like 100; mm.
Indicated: 20.5; mm
